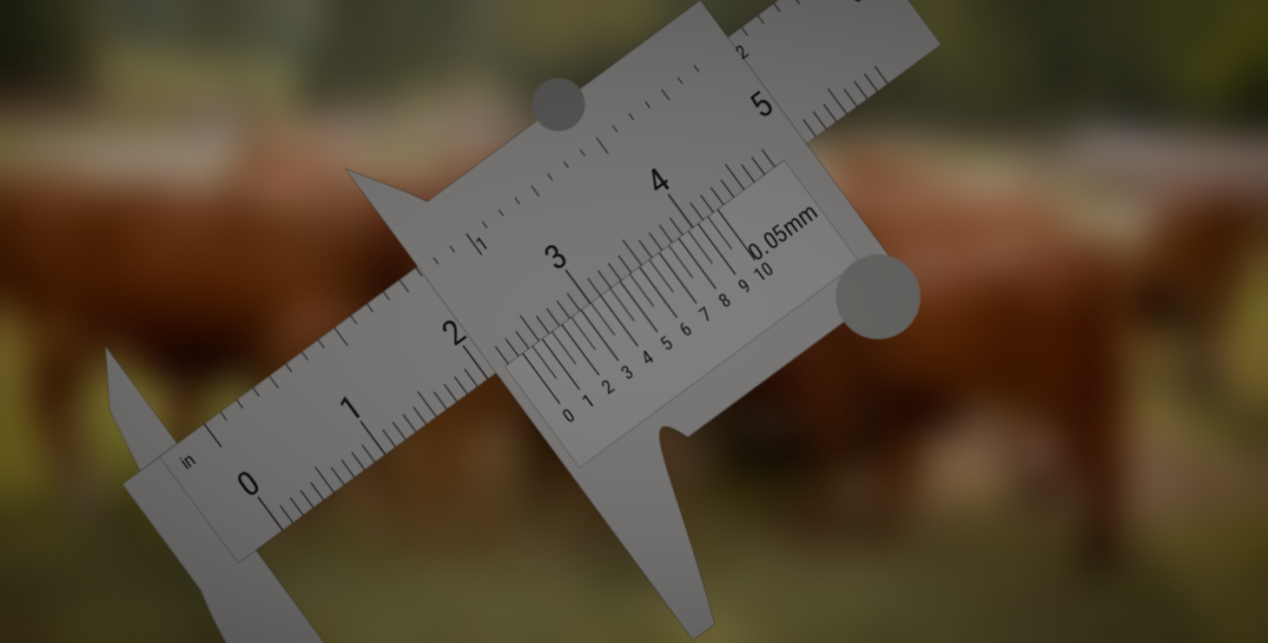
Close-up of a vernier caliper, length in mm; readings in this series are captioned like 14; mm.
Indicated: 23.4; mm
